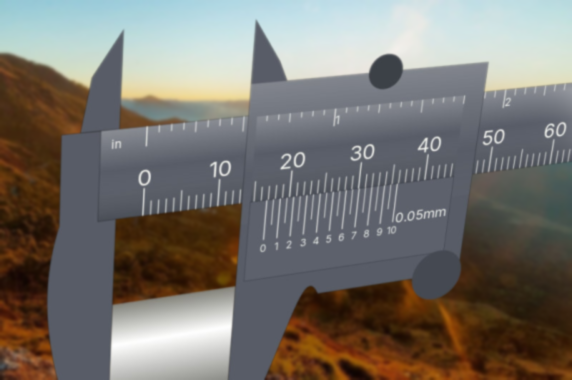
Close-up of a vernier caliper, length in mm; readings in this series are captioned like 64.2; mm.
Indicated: 16.8; mm
